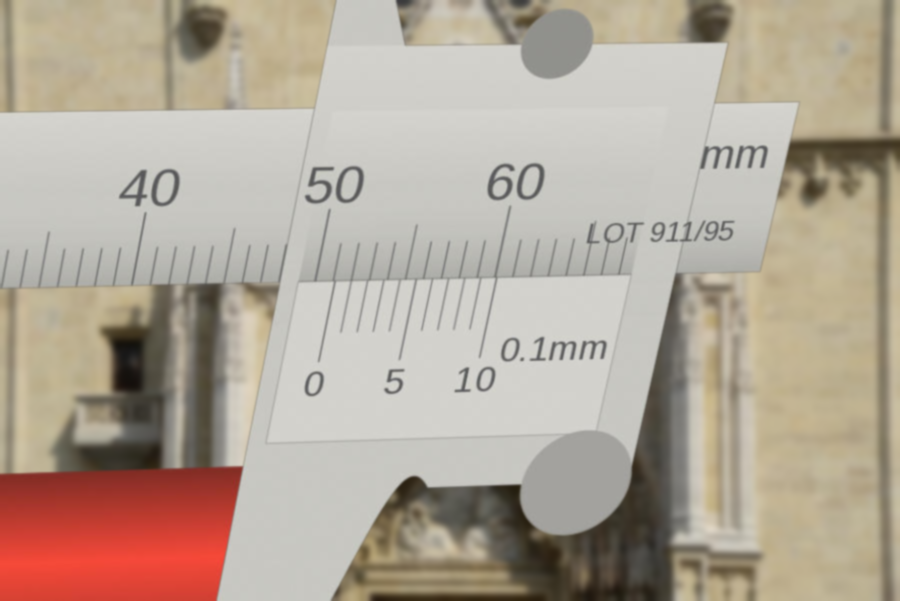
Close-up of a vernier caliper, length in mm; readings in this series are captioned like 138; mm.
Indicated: 51.1; mm
